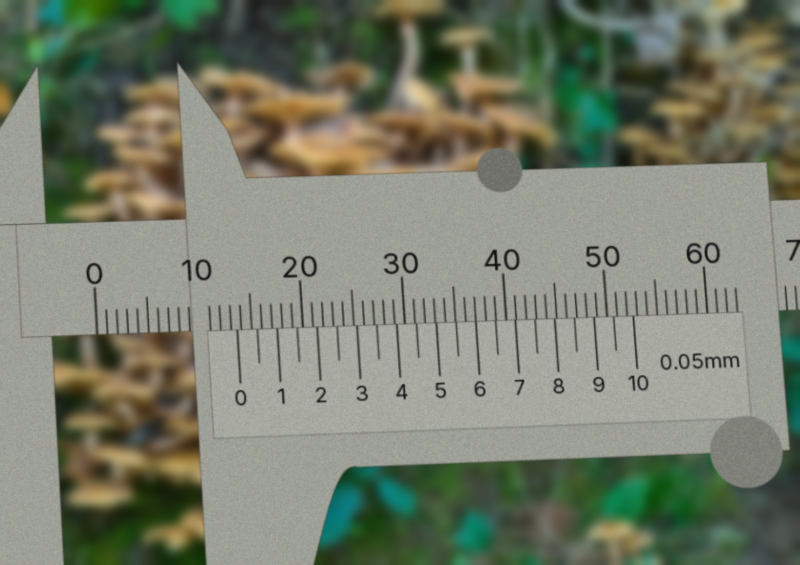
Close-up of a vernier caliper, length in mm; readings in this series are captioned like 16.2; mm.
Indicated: 13.6; mm
